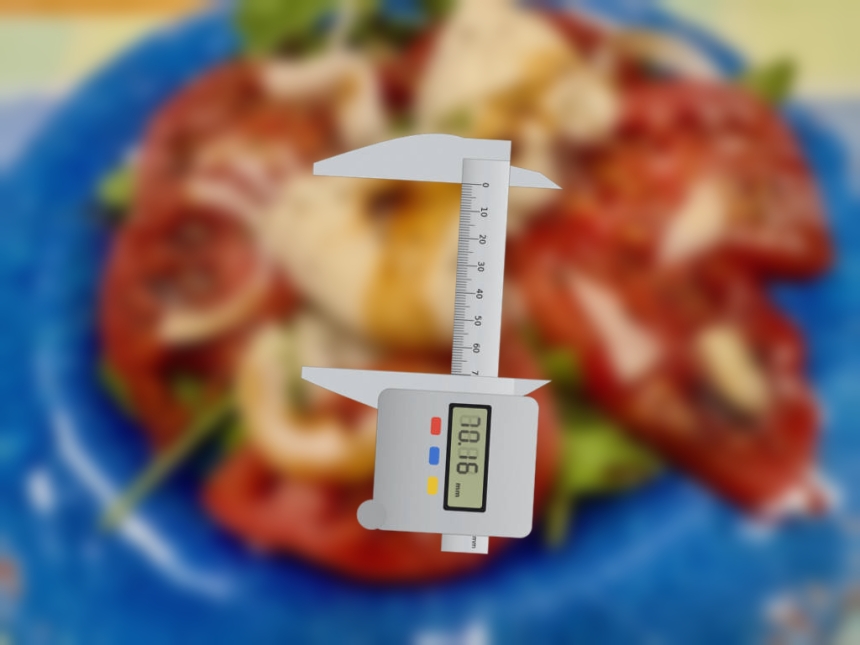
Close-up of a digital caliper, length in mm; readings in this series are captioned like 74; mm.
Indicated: 70.16; mm
